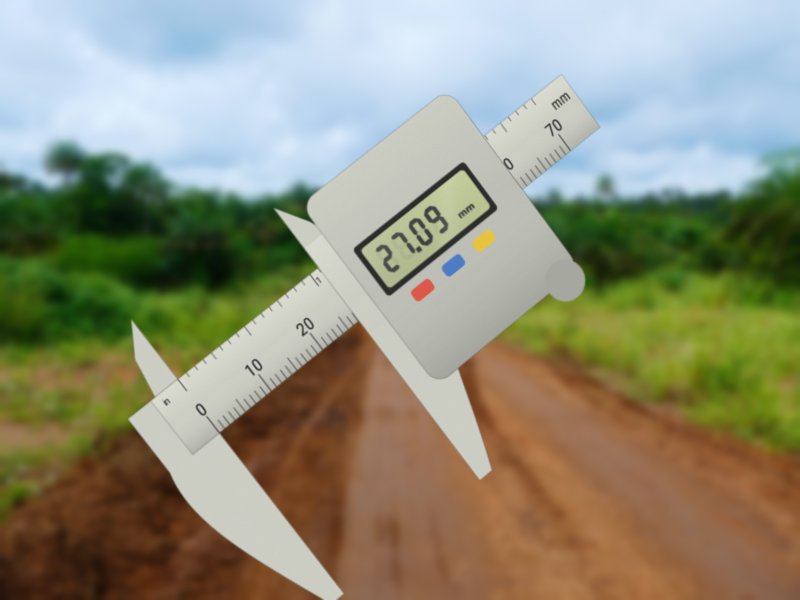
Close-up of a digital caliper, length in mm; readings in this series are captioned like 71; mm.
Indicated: 27.09; mm
